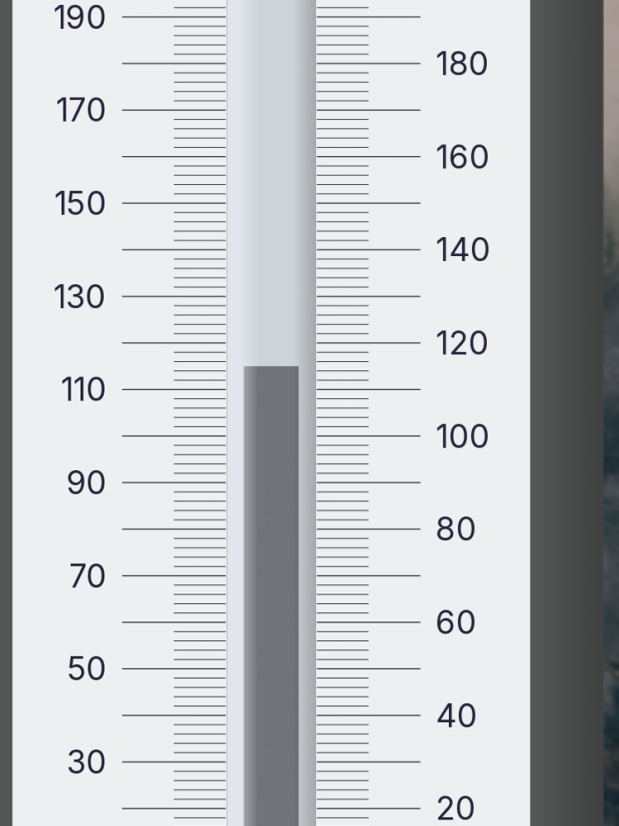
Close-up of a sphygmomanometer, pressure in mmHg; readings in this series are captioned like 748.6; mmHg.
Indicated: 115; mmHg
